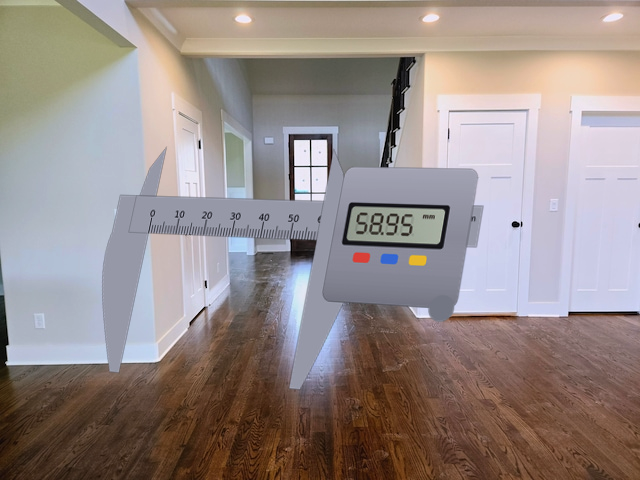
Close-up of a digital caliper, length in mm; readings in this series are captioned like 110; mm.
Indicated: 58.95; mm
